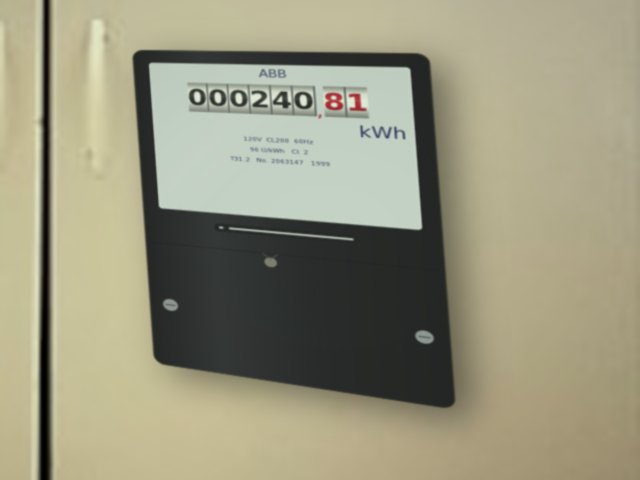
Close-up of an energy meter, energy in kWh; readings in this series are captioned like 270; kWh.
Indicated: 240.81; kWh
